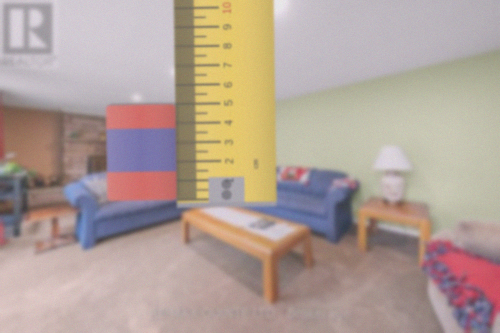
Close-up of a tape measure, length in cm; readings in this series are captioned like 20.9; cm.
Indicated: 5; cm
